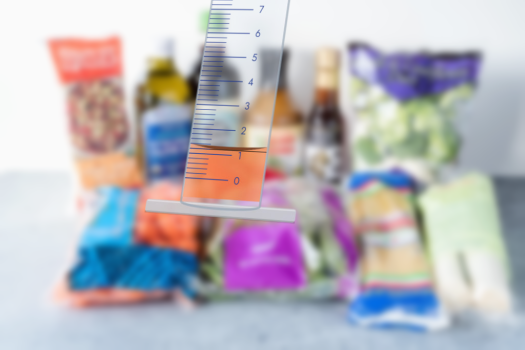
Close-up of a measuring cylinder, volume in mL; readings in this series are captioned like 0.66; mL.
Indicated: 1.2; mL
